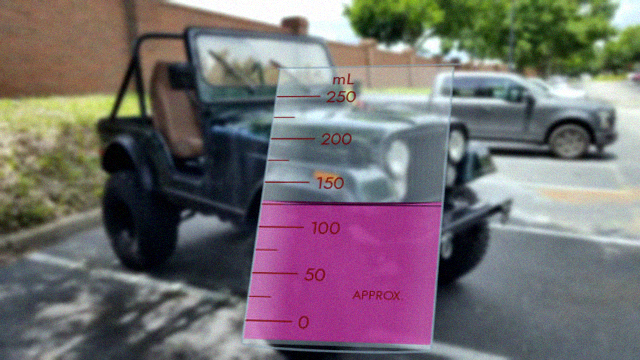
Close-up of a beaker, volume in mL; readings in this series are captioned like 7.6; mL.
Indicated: 125; mL
